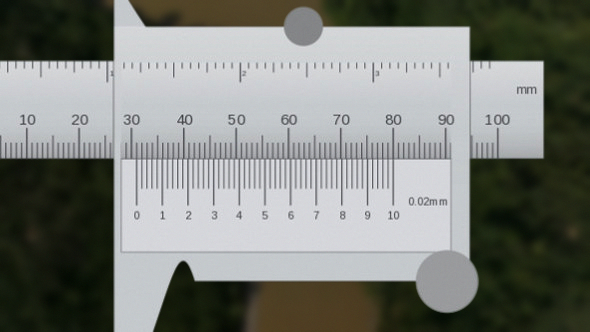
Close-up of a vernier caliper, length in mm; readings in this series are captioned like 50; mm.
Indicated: 31.0; mm
